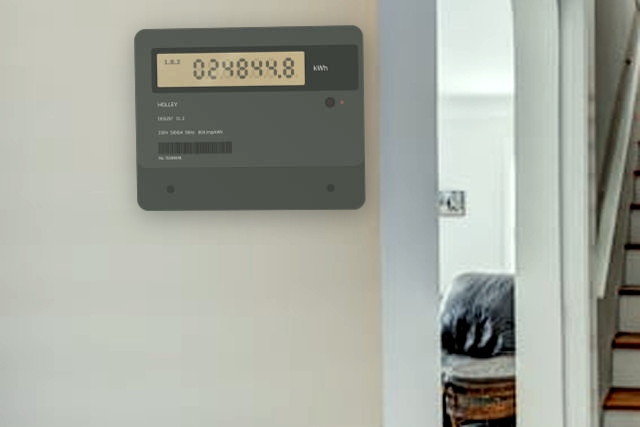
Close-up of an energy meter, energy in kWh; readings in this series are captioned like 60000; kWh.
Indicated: 24844.8; kWh
